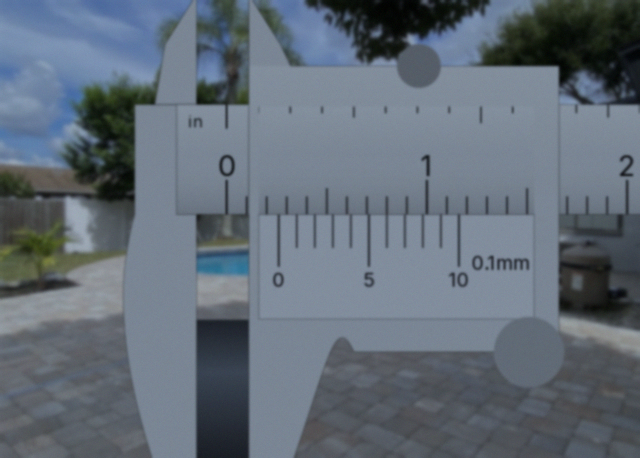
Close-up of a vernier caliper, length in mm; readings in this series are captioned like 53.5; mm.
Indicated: 2.6; mm
